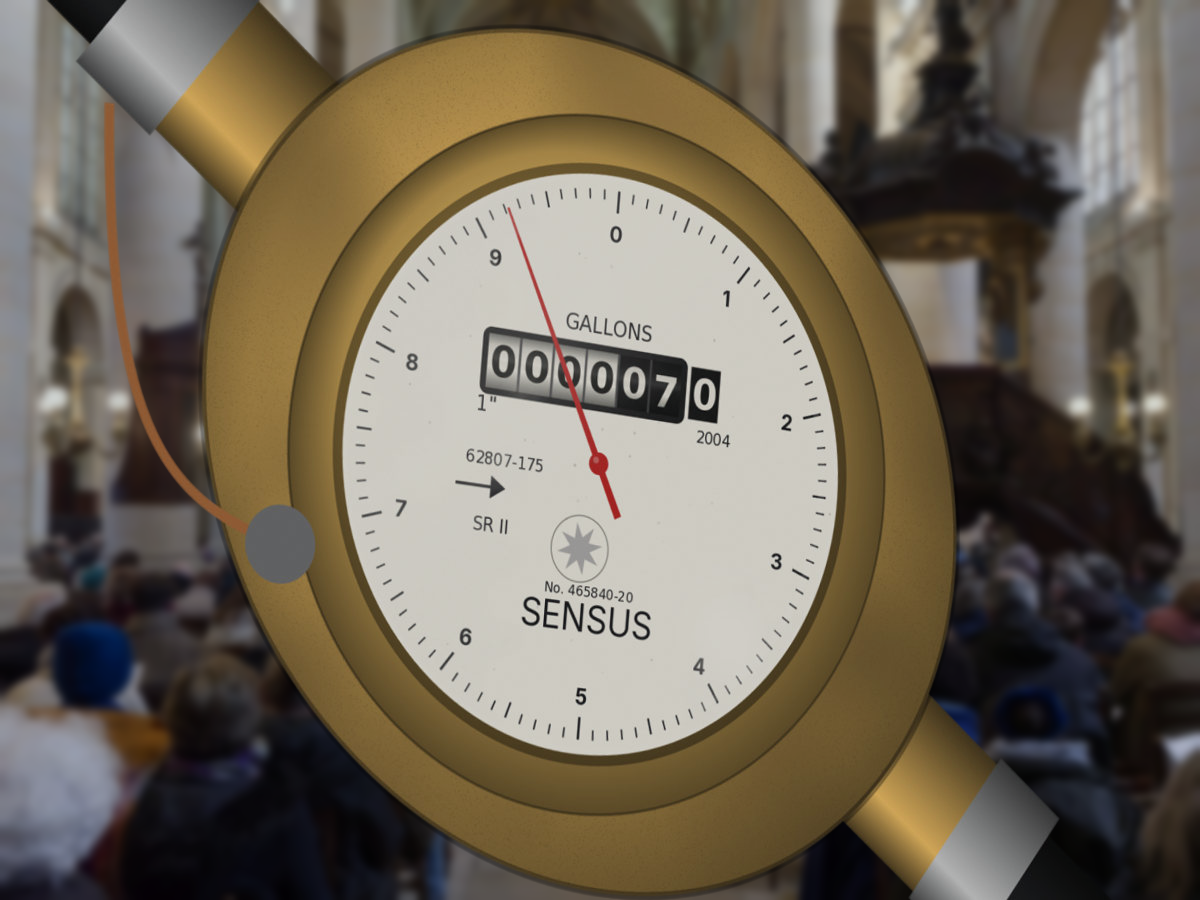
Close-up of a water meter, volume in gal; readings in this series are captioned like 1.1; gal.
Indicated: 69.2; gal
